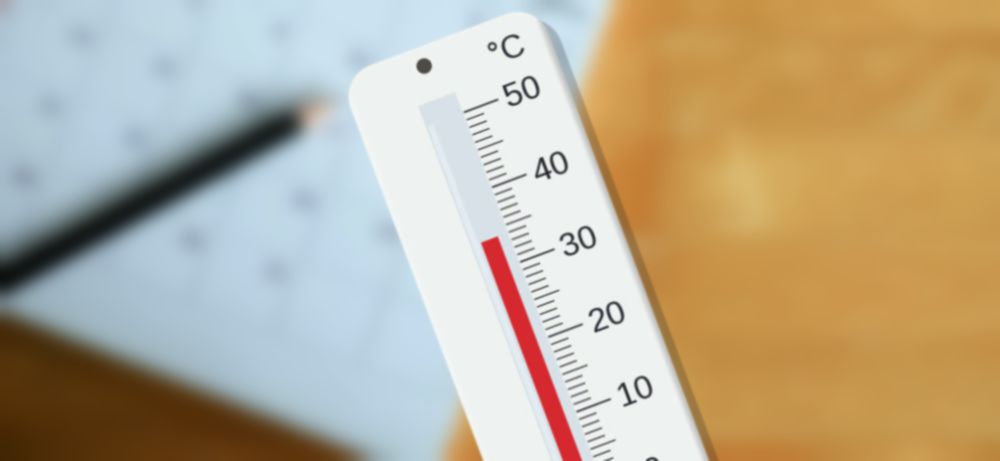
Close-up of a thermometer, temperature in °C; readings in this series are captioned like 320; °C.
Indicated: 34; °C
